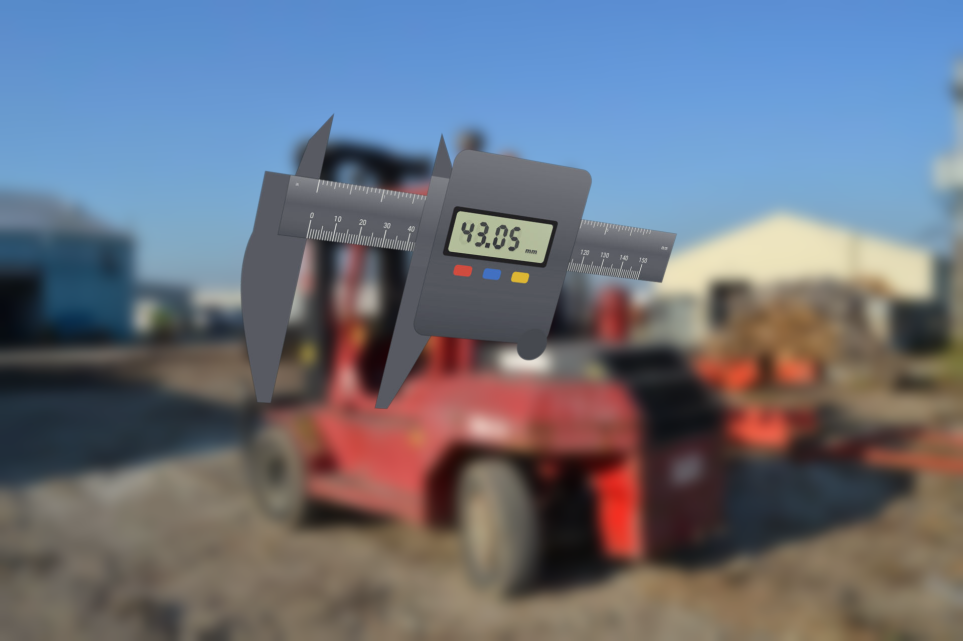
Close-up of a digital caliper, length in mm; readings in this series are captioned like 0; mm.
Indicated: 43.05; mm
